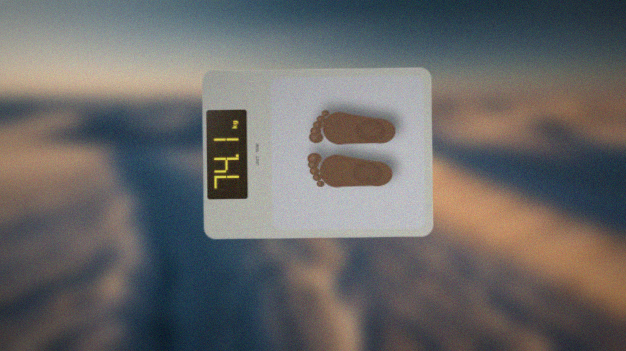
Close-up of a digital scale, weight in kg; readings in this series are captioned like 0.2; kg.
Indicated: 74.1; kg
